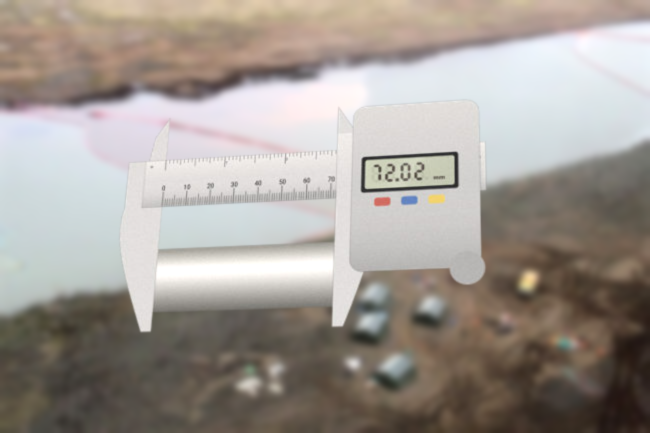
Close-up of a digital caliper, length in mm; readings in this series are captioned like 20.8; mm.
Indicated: 72.02; mm
